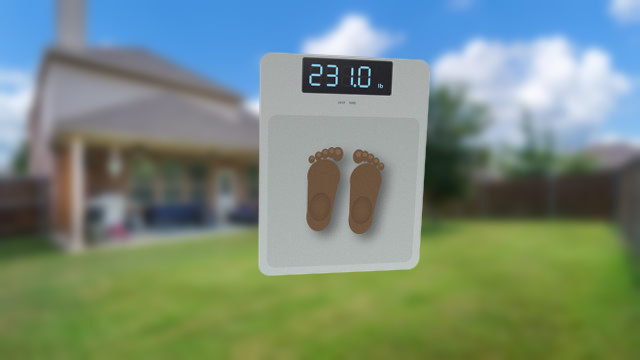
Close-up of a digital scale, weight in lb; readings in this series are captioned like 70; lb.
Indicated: 231.0; lb
